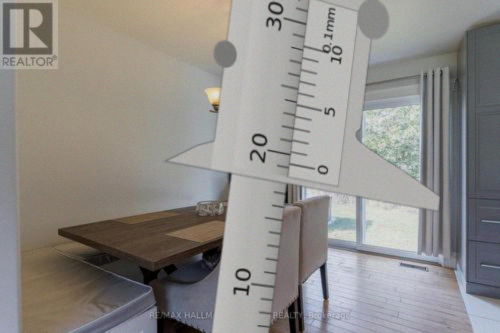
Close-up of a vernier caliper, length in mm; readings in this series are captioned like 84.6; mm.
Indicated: 19.3; mm
